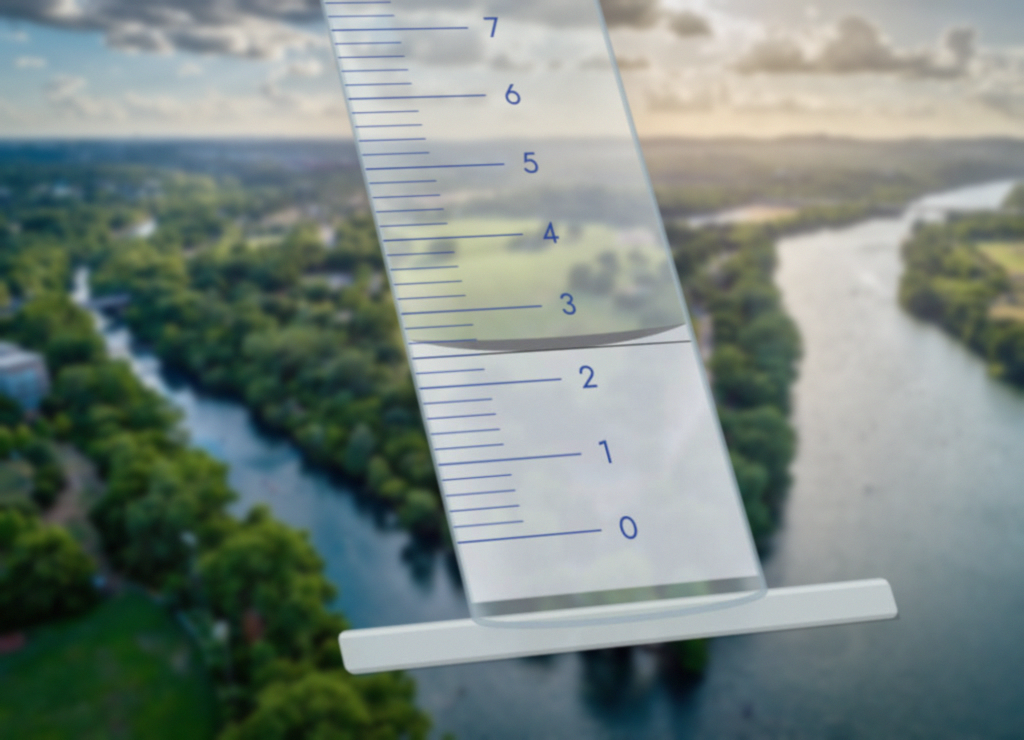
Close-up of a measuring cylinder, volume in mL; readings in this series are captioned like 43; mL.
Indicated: 2.4; mL
